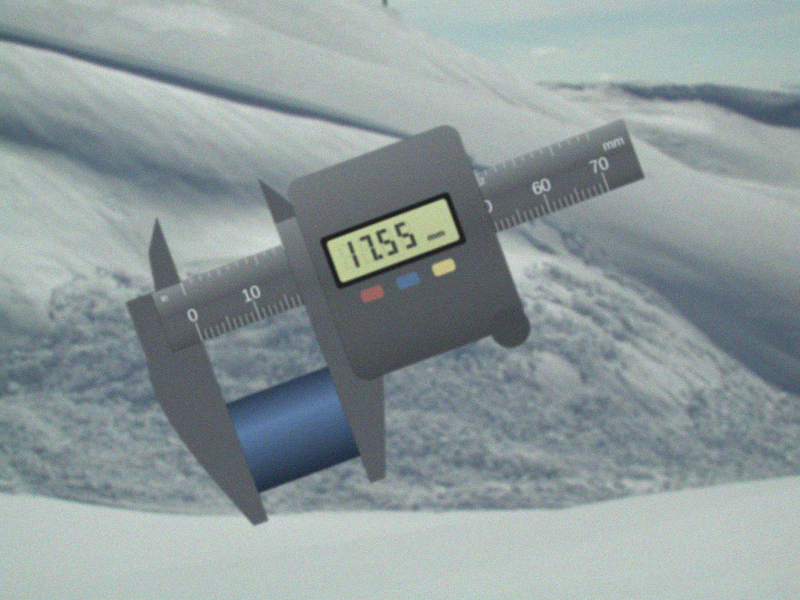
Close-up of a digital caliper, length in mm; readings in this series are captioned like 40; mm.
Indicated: 17.55; mm
